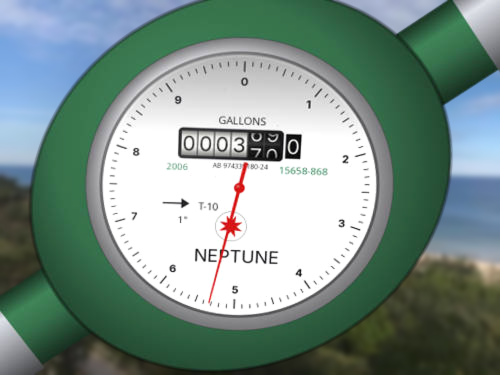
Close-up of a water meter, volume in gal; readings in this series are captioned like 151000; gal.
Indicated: 3695.3; gal
